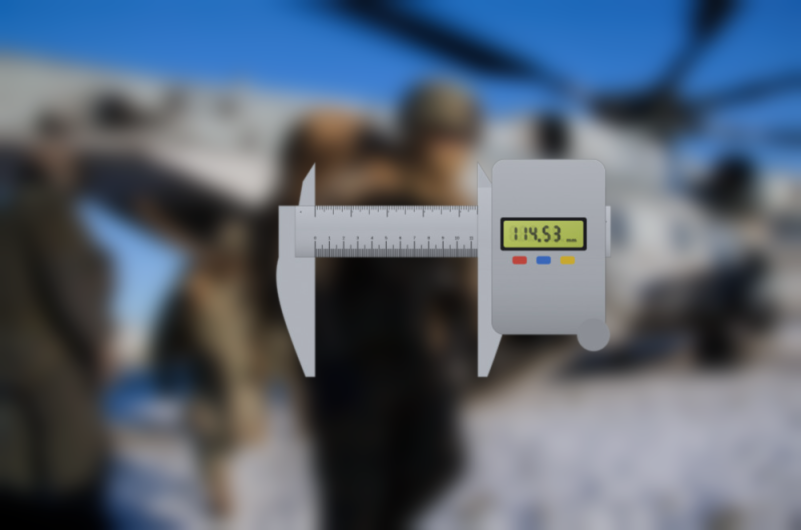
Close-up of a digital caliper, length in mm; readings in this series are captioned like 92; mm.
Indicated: 114.53; mm
